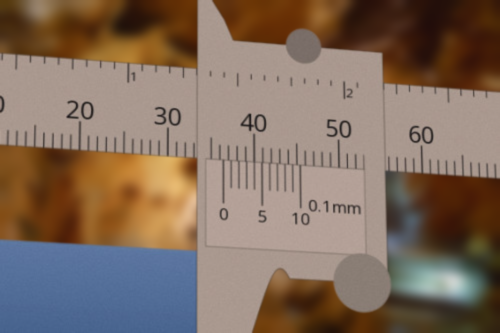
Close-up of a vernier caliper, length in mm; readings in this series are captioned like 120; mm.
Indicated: 36.4; mm
